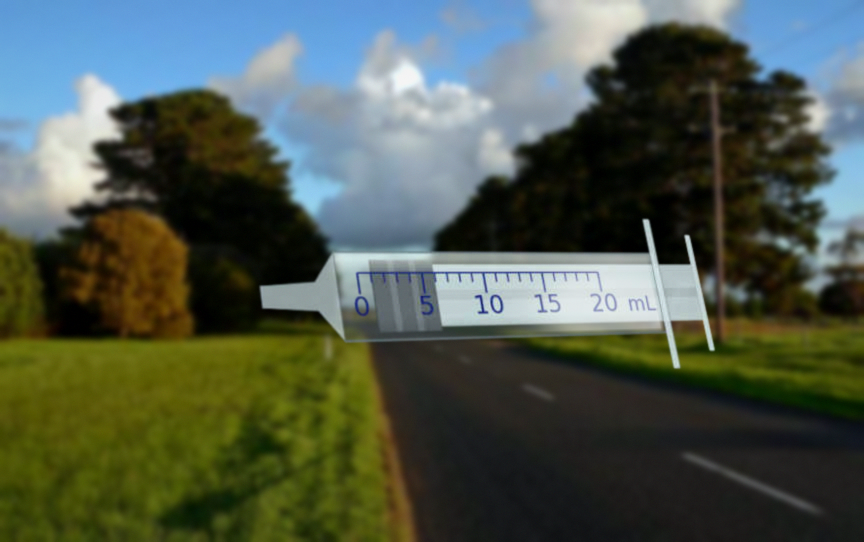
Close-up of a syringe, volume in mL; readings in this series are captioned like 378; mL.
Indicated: 1; mL
